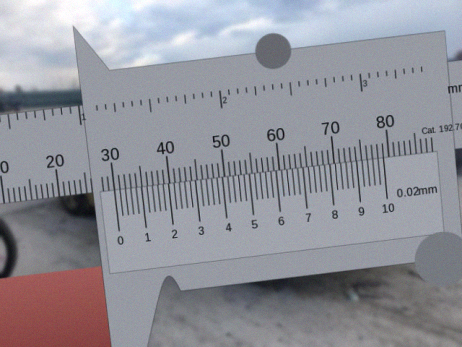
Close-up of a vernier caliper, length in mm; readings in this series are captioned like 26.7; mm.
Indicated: 30.0; mm
